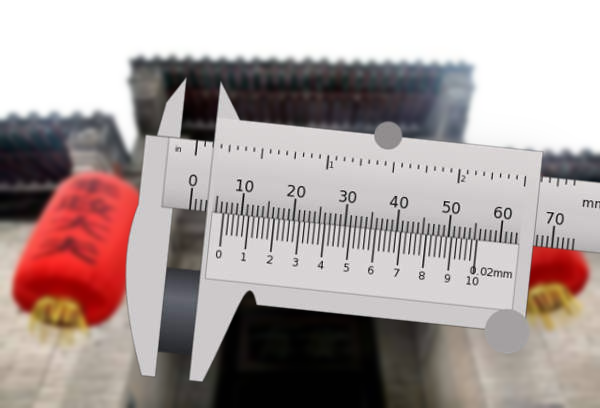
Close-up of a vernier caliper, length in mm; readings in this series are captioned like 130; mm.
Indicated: 6.5; mm
